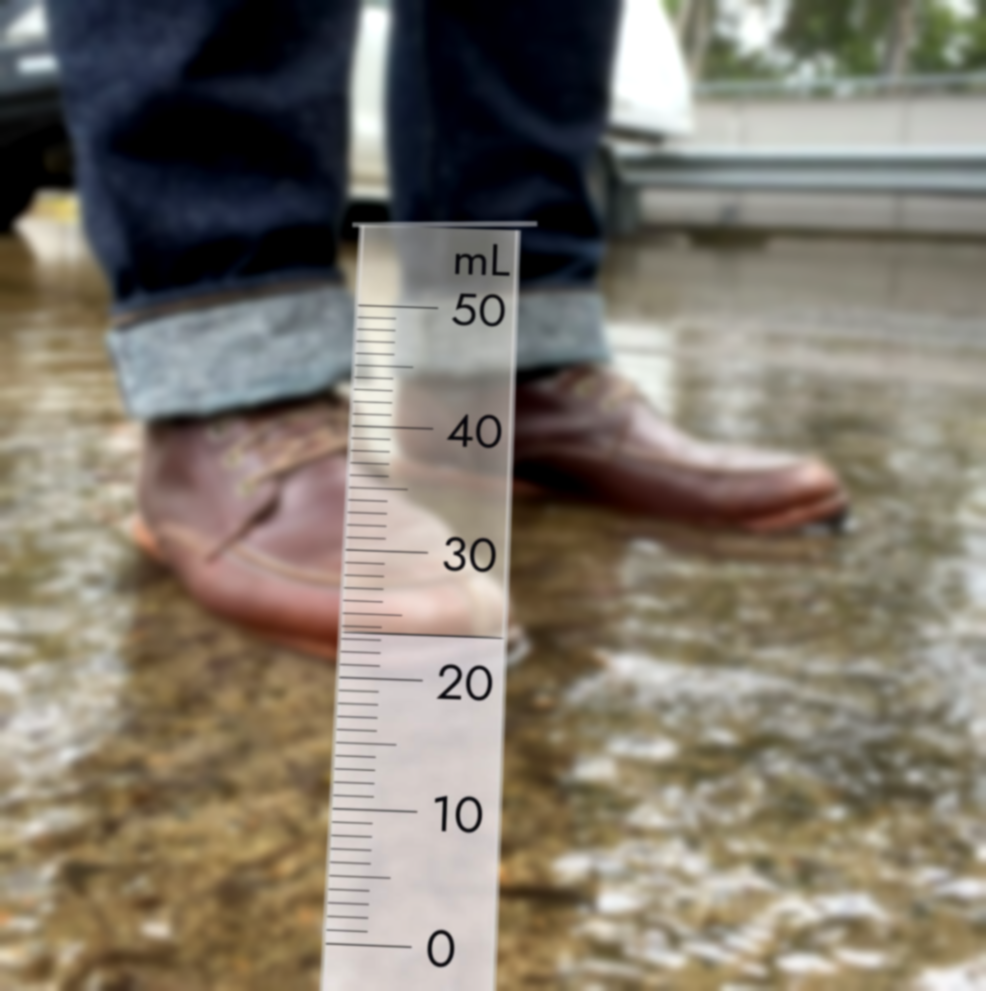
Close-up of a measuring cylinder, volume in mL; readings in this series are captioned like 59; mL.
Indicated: 23.5; mL
